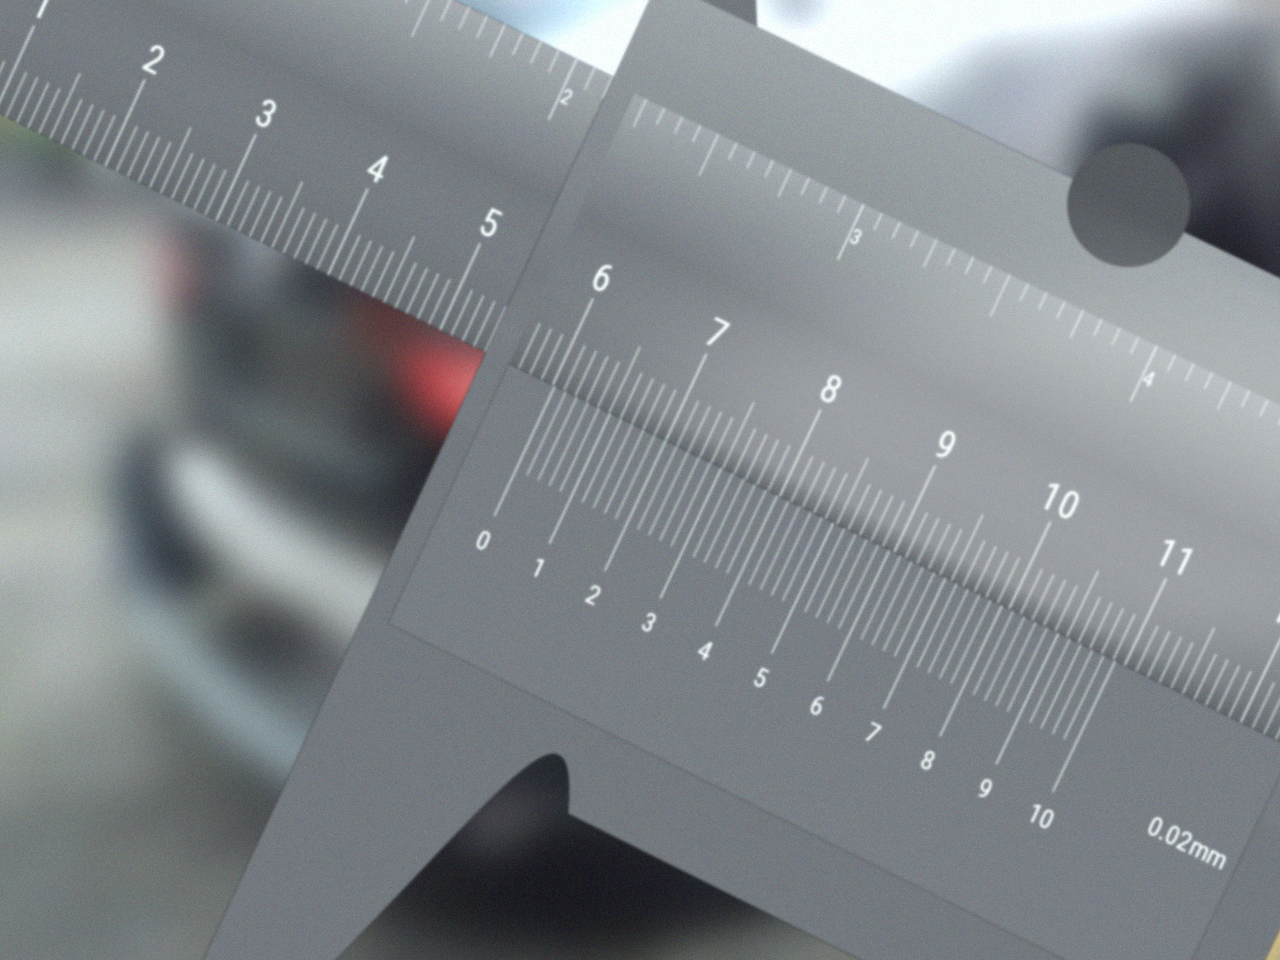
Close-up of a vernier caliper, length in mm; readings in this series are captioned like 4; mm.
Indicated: 60.2; mm
